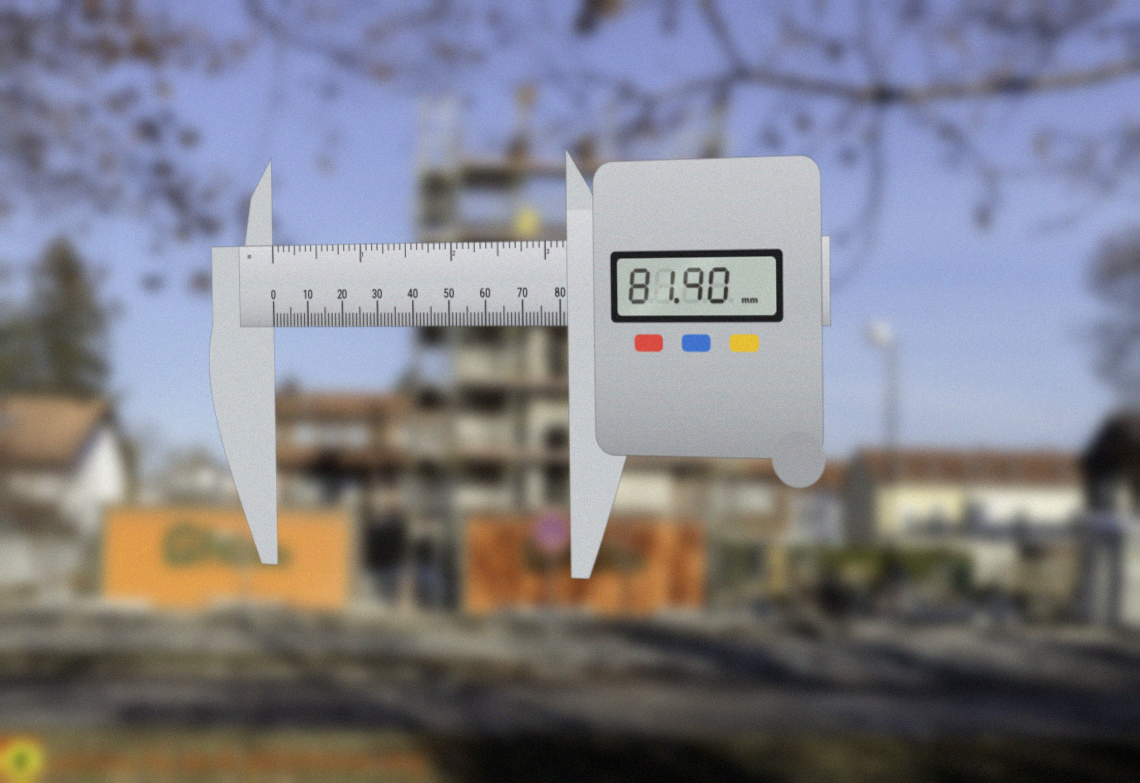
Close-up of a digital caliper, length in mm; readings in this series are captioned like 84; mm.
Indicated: 81.90; mm
